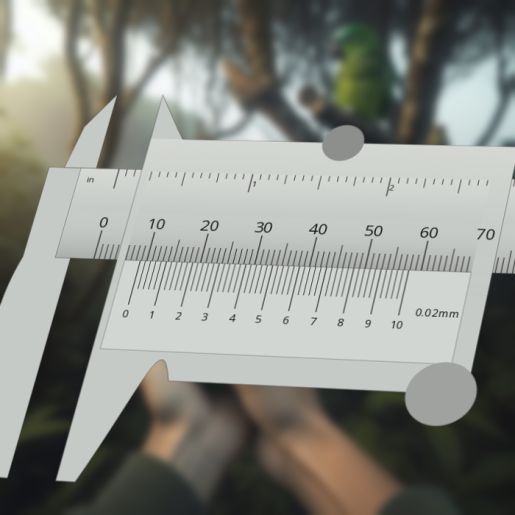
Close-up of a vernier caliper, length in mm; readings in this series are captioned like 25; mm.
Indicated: 8.8; mm
